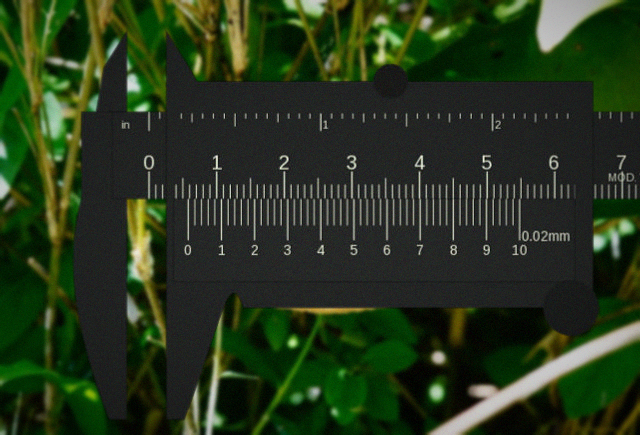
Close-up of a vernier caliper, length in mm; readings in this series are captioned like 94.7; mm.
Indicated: 5.8; mm
